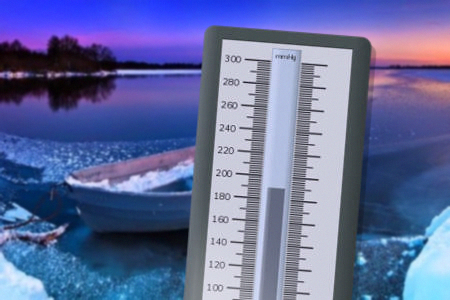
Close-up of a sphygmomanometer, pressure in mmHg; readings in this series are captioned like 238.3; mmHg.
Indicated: 190; mmHg
